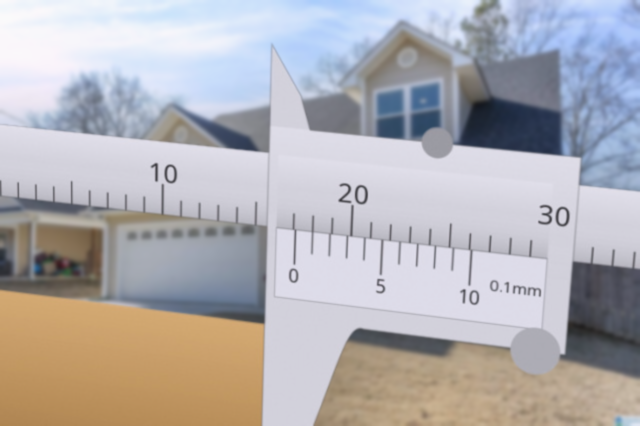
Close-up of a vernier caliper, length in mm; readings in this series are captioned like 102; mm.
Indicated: 17.1; mm
